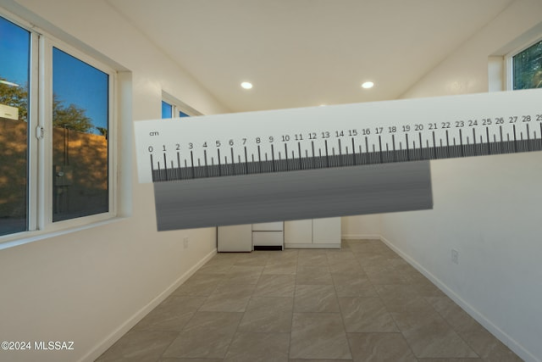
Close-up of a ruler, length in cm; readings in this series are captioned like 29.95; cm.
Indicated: 20.5; cm
